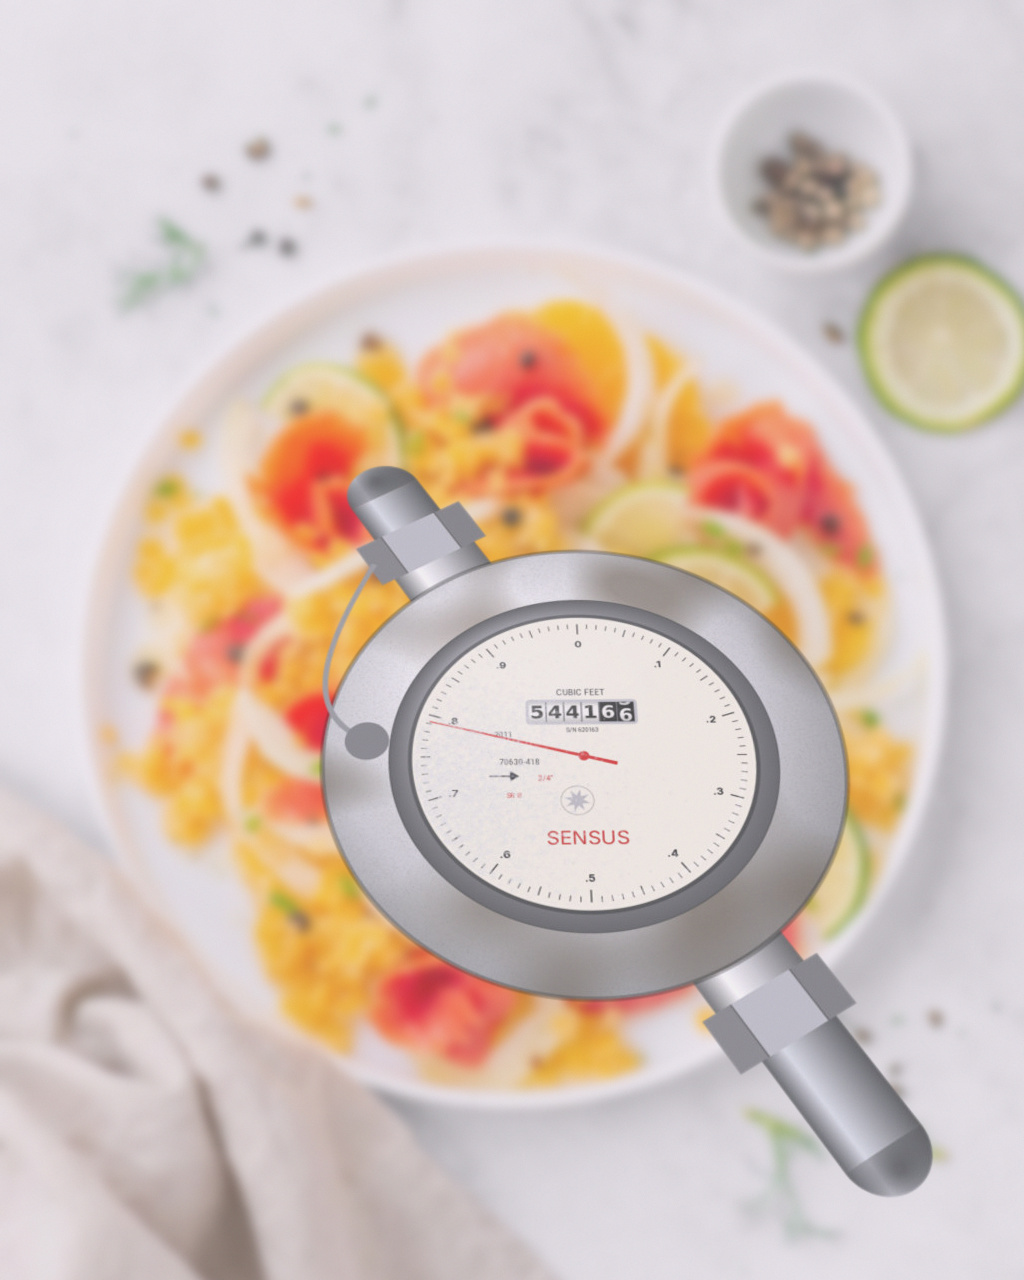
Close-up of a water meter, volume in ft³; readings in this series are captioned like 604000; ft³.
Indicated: 544165.79; ft³
